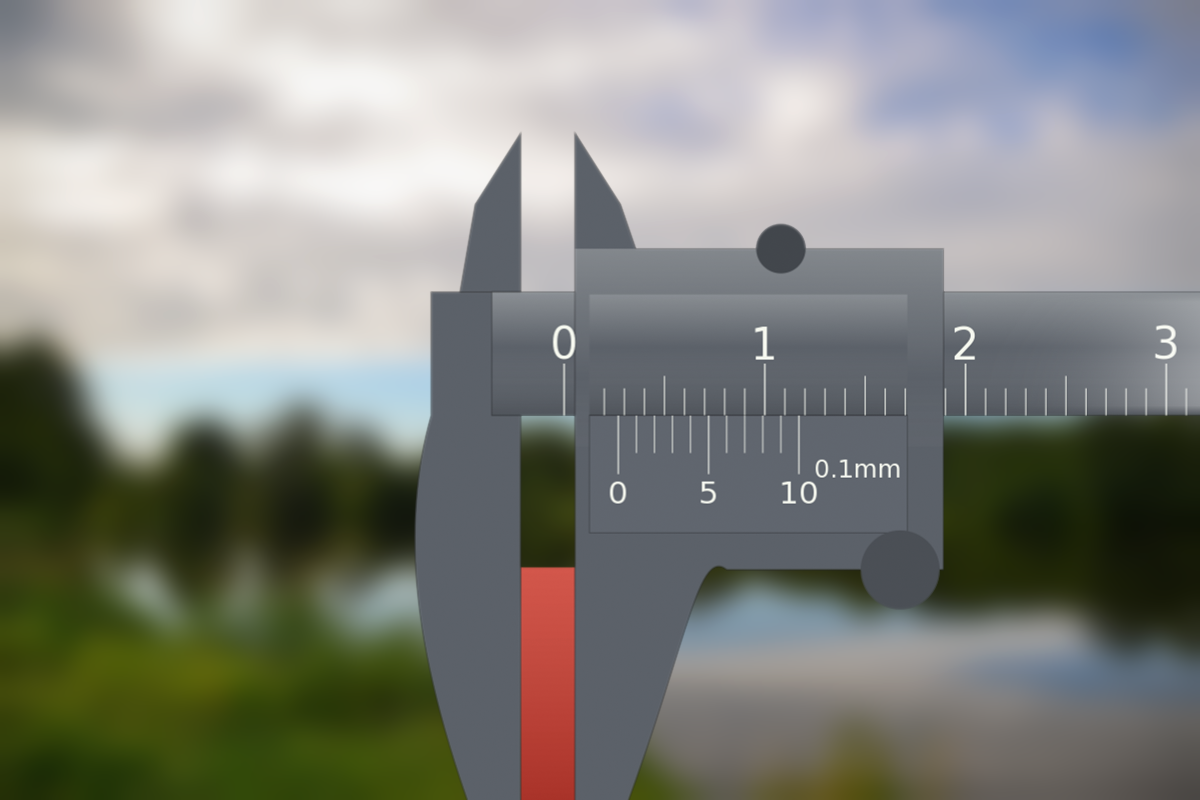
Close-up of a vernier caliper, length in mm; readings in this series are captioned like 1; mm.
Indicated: 2.7; mm
